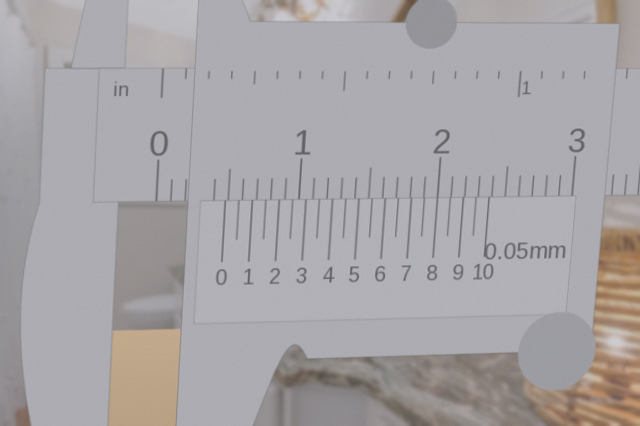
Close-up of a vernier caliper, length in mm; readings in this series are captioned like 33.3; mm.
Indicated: 4.8; mm
